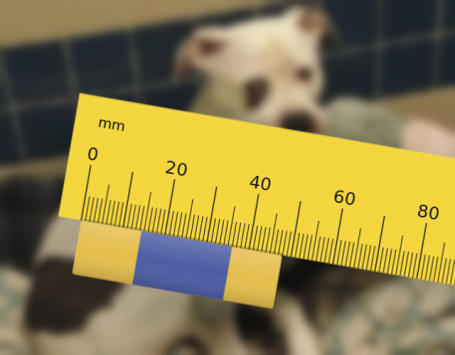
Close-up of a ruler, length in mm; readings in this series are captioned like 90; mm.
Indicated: 48; mm
